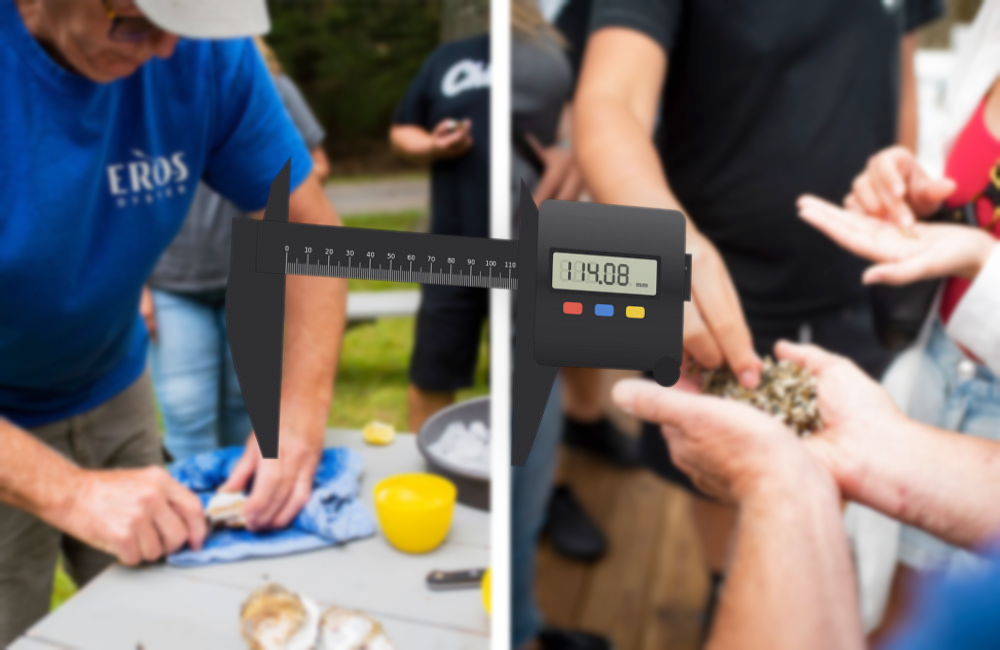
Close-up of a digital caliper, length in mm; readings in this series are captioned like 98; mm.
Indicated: 114.08; mm
